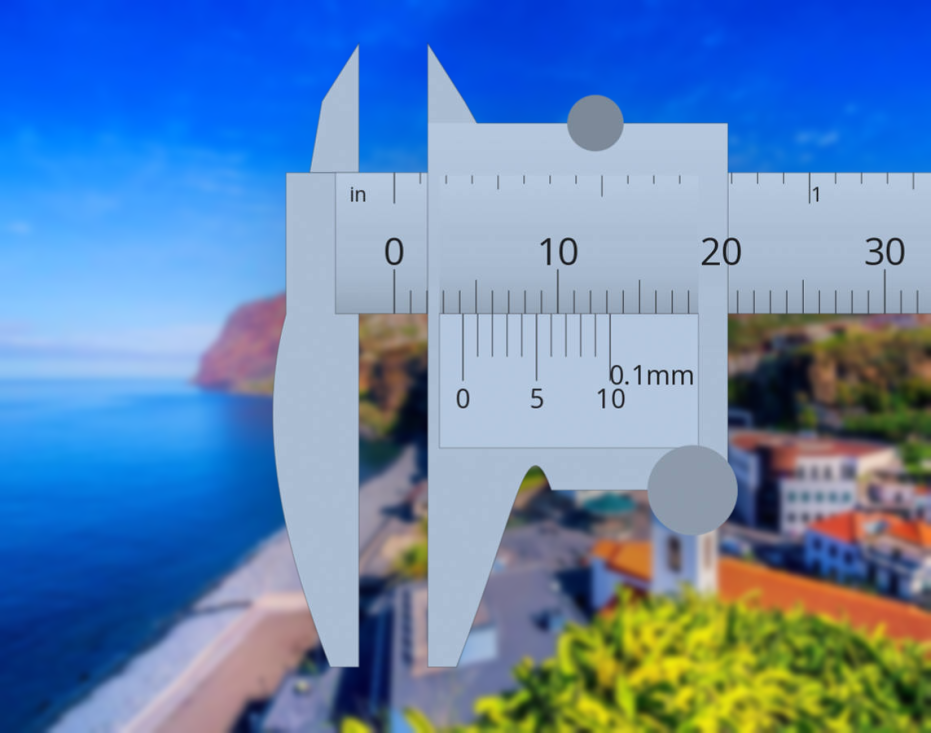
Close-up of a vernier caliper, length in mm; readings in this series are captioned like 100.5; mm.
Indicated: 4.2; mm
